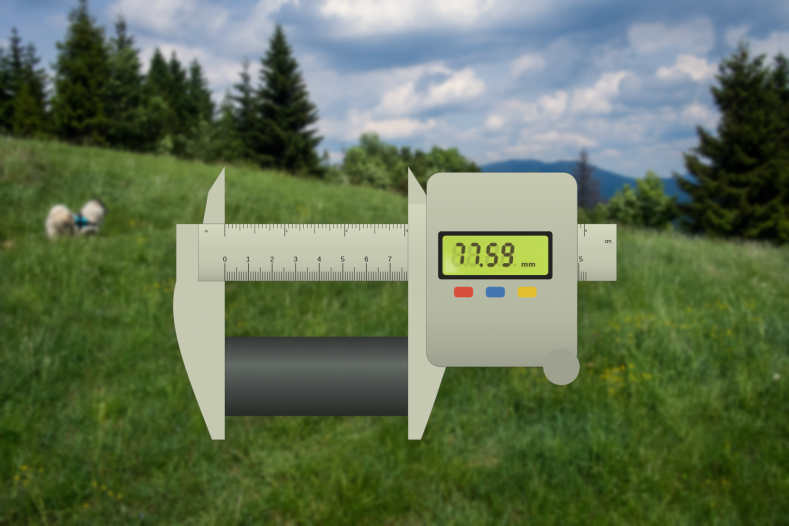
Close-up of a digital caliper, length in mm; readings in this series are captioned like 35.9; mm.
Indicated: 77.59; mm
